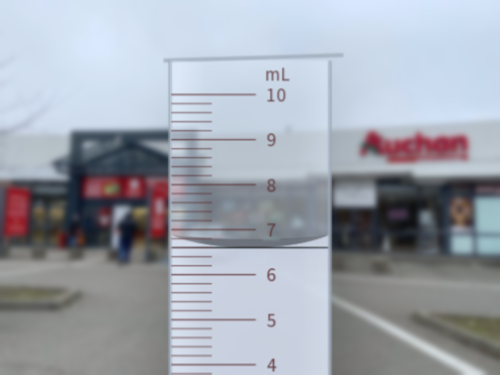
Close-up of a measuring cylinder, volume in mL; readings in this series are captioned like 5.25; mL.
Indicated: 6.6; mL
